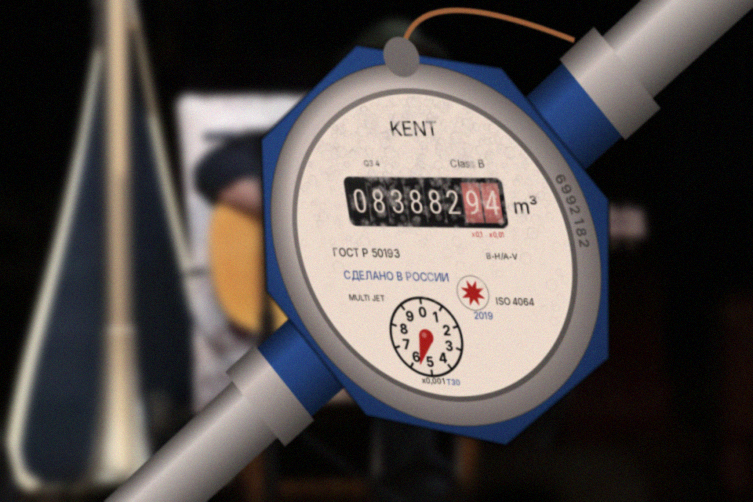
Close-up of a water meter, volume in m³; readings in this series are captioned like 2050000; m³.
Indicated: 83882.945; m³
